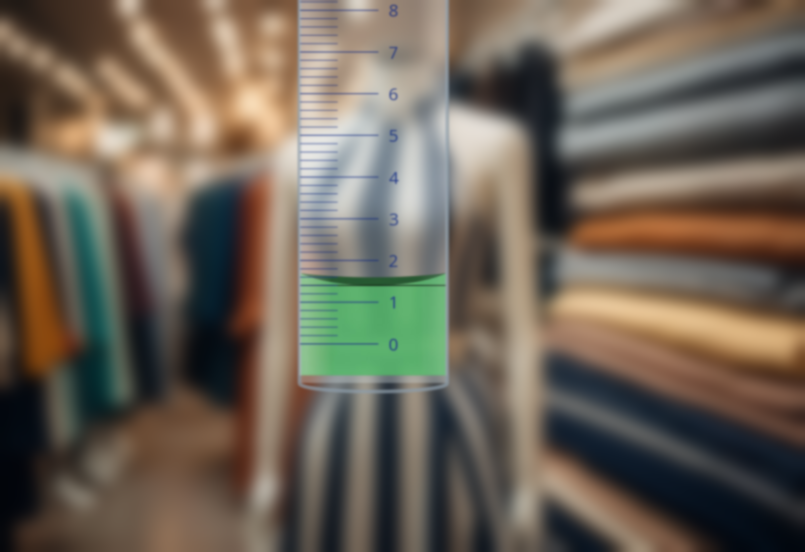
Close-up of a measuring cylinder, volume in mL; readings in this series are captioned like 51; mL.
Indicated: 1.4; mL
